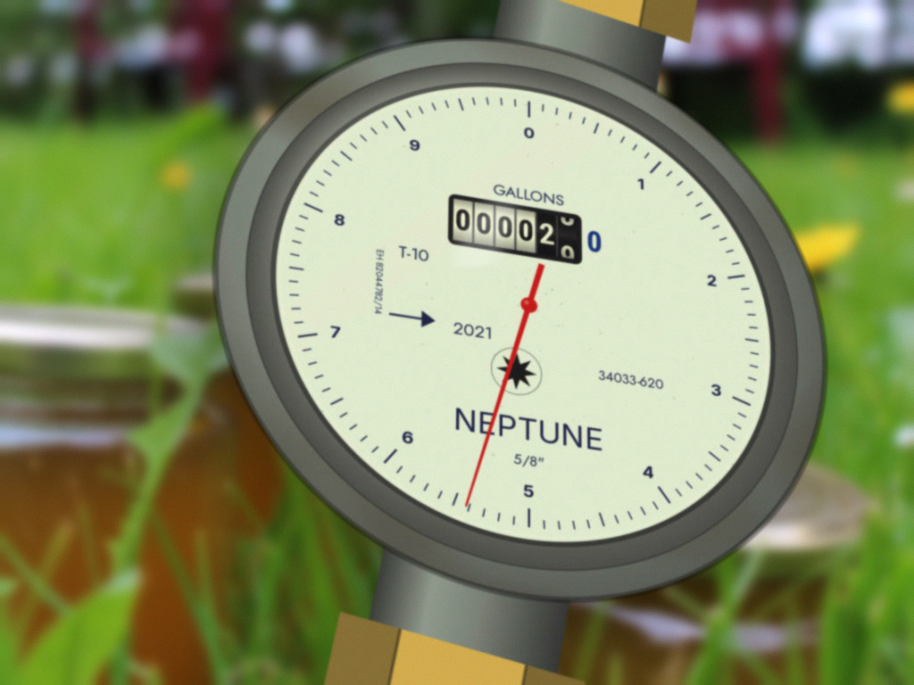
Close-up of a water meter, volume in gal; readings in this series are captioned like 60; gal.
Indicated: 285.4; gal
